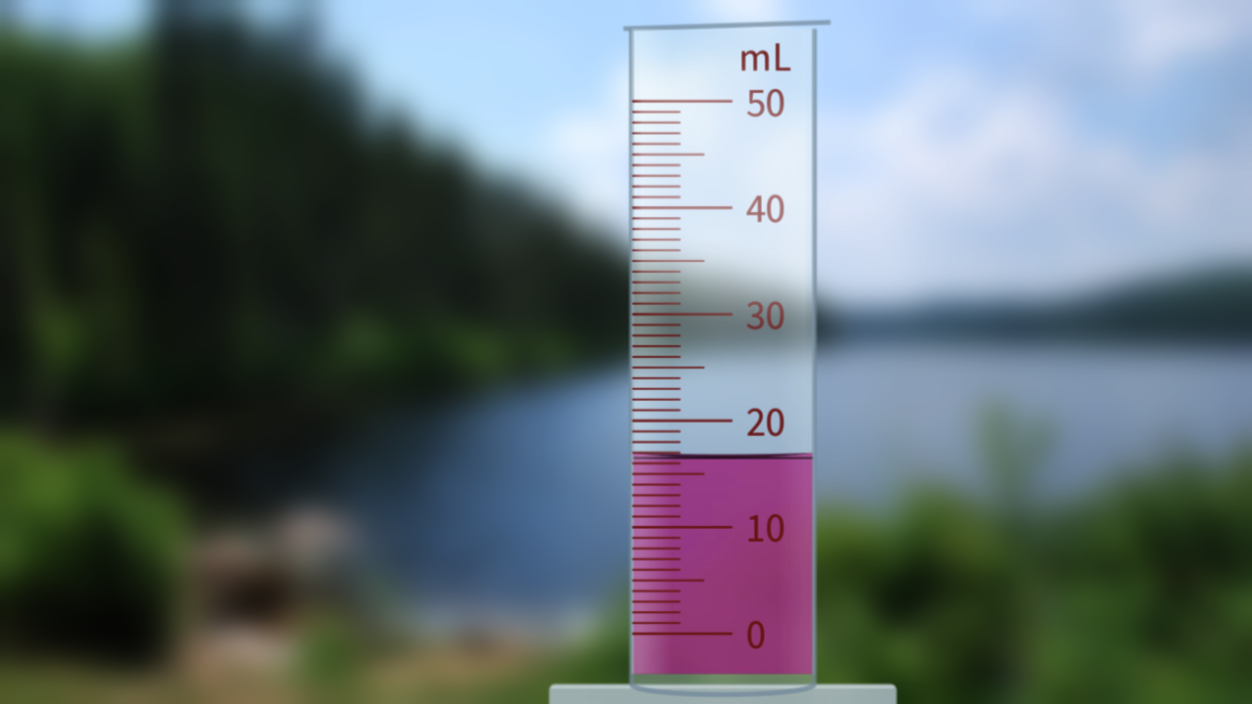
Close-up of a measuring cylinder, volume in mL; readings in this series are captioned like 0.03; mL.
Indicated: 16.5; mL
